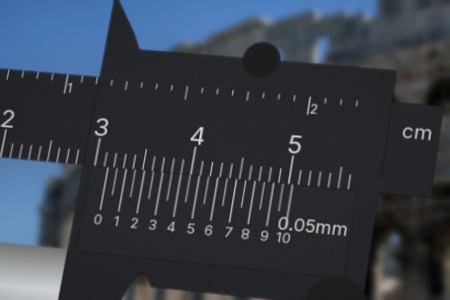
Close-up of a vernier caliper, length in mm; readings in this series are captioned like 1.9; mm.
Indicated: 31.4; mm
